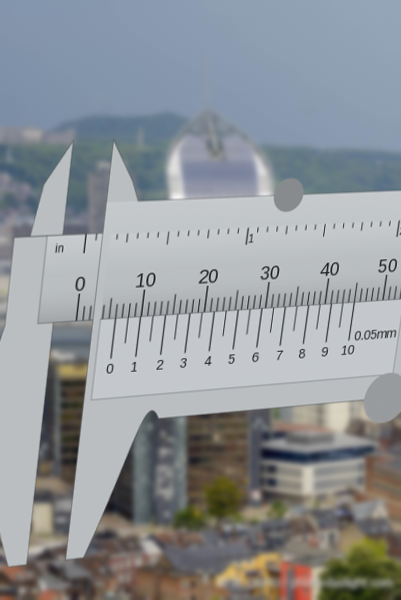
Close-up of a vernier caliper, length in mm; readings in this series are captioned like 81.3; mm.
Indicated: 6.0; mm
